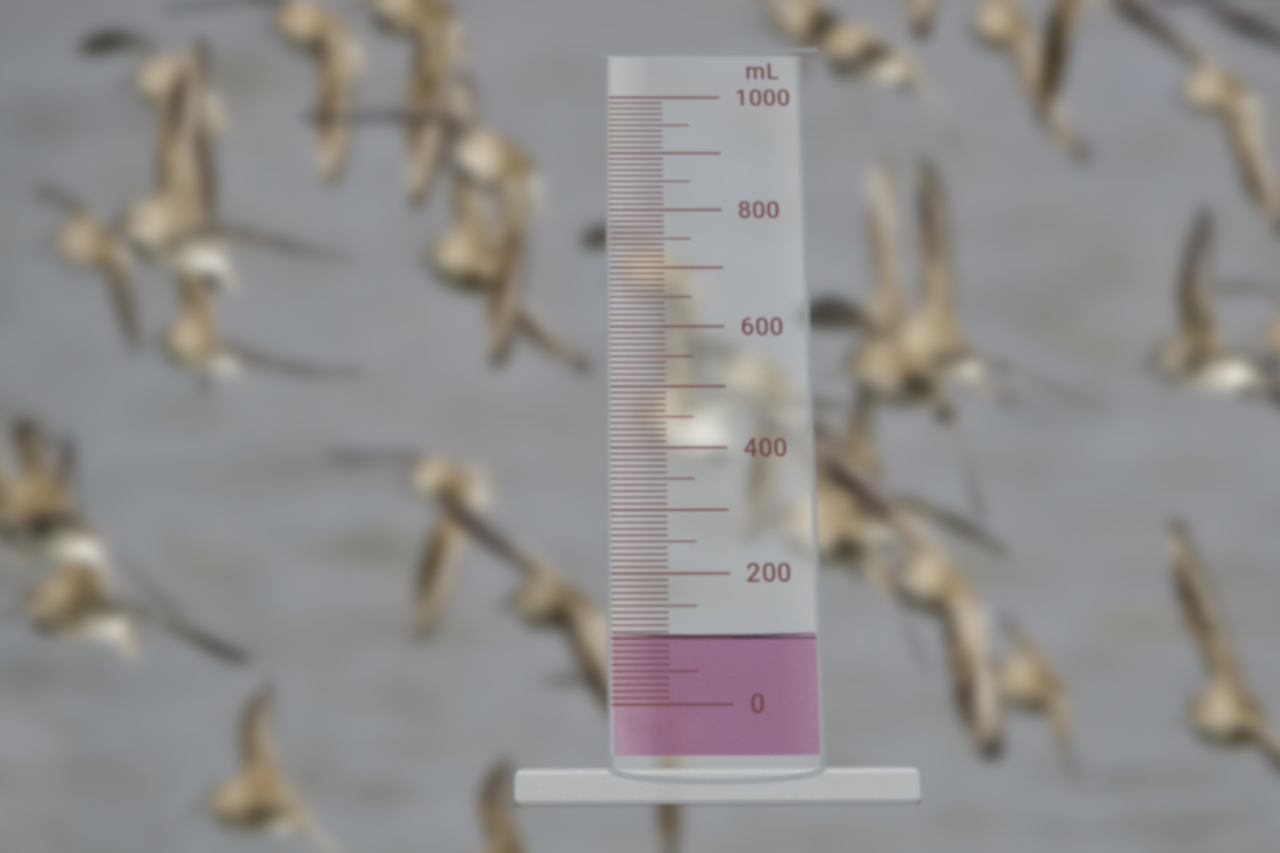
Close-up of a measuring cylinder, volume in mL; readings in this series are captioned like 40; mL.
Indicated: 100; mL
